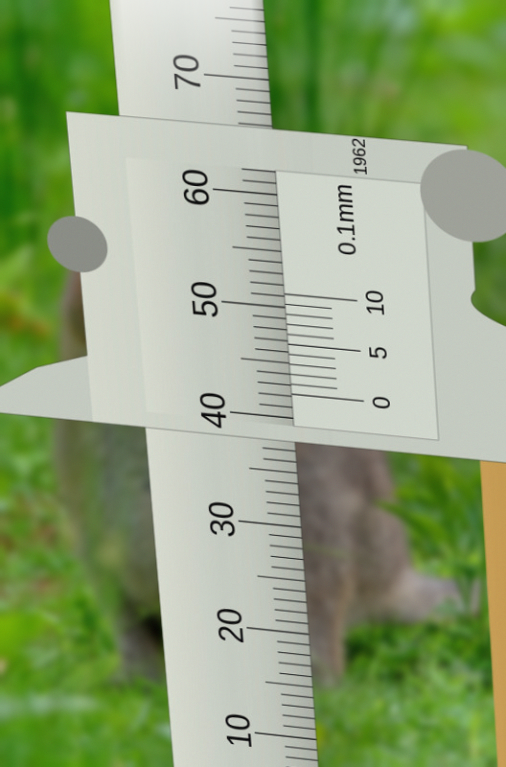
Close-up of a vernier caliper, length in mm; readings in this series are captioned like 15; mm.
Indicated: 42.2; mm
